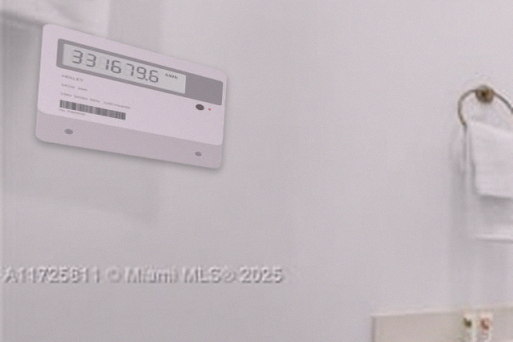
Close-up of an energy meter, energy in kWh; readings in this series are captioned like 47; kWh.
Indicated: 331679.6; kWh
